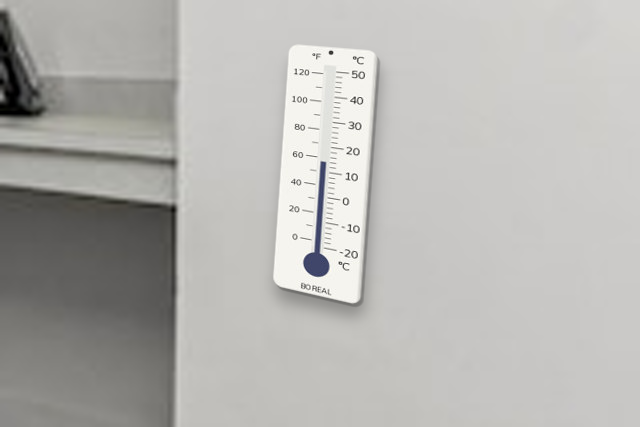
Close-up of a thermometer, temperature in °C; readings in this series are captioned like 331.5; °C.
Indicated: 14; °C
